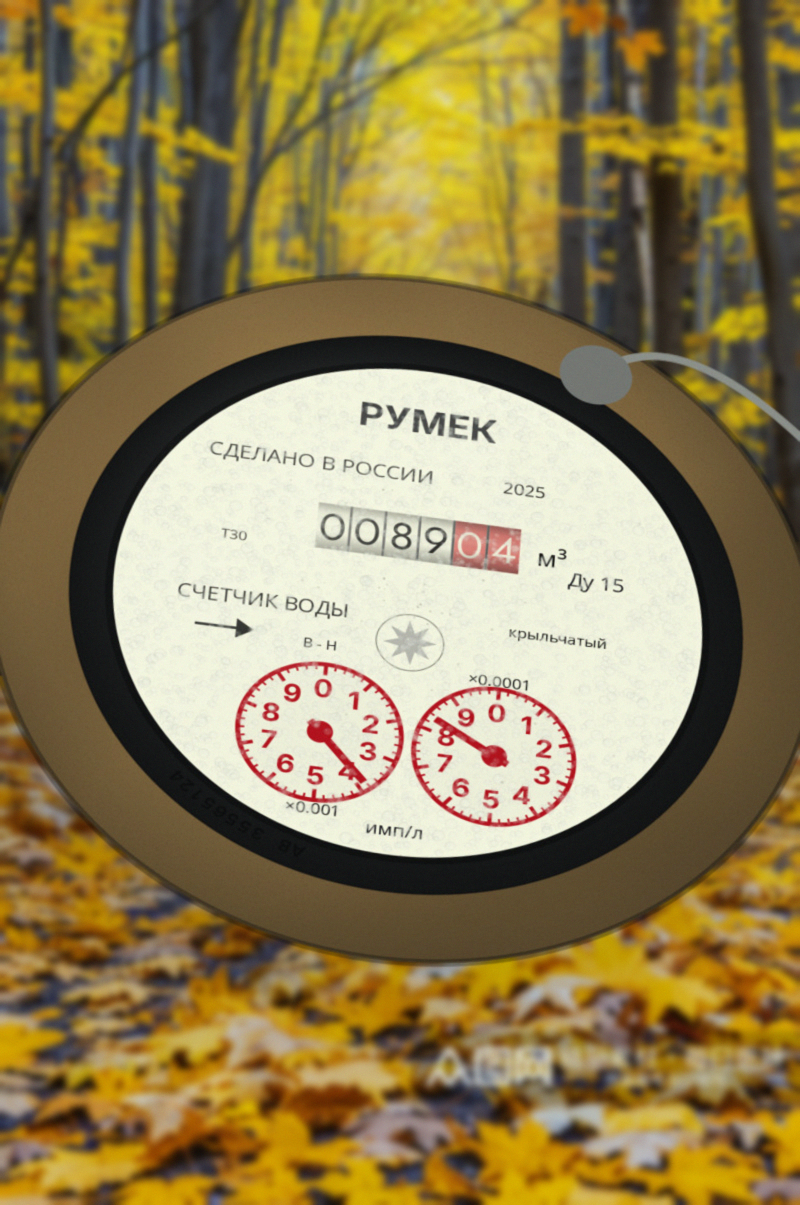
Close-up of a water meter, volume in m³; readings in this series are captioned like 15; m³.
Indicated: 89.0438; m³
